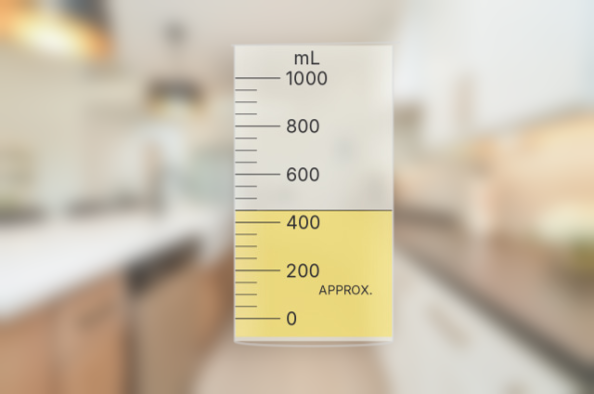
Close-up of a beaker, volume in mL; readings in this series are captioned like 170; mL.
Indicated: 450; mL
